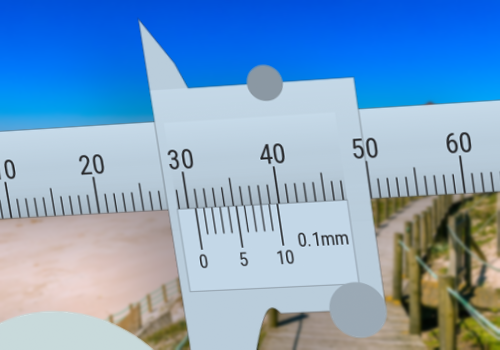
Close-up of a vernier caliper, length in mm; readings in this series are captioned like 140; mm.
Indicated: 30.8; mm
